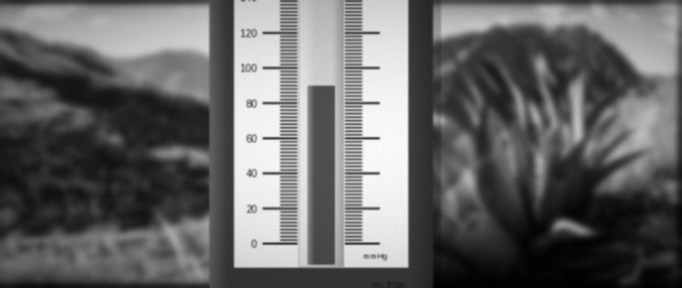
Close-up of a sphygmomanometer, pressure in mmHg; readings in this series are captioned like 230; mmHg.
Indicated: 90; mmHg
